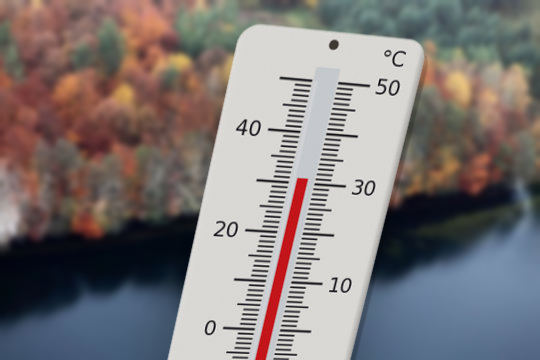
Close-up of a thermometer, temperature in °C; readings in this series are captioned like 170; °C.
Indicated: 31; °C
